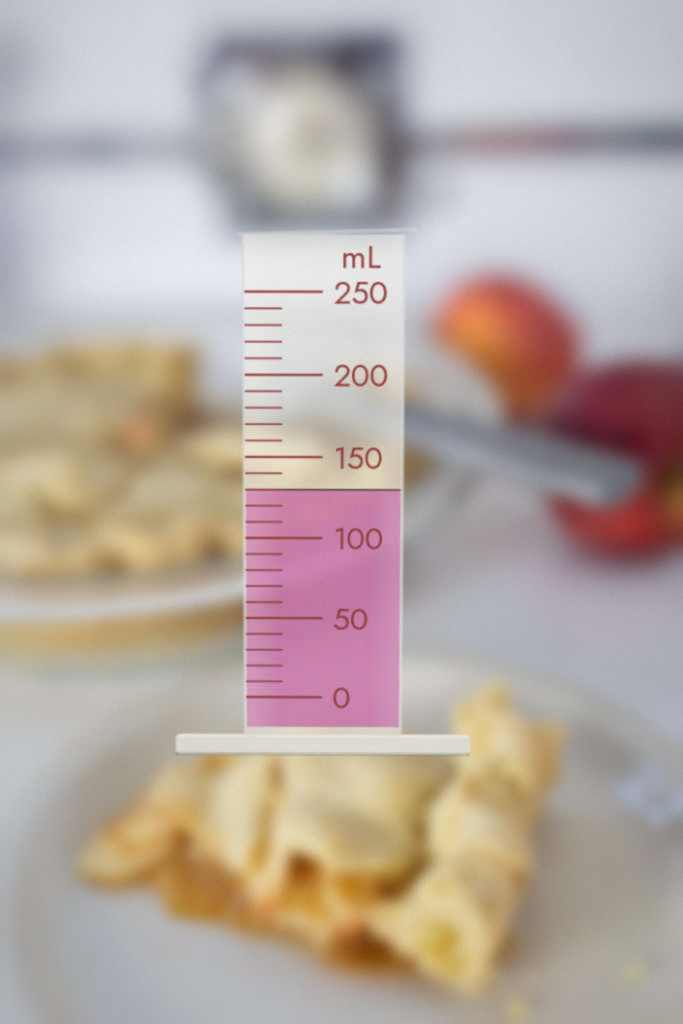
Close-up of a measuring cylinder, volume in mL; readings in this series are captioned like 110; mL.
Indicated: 130; mL
